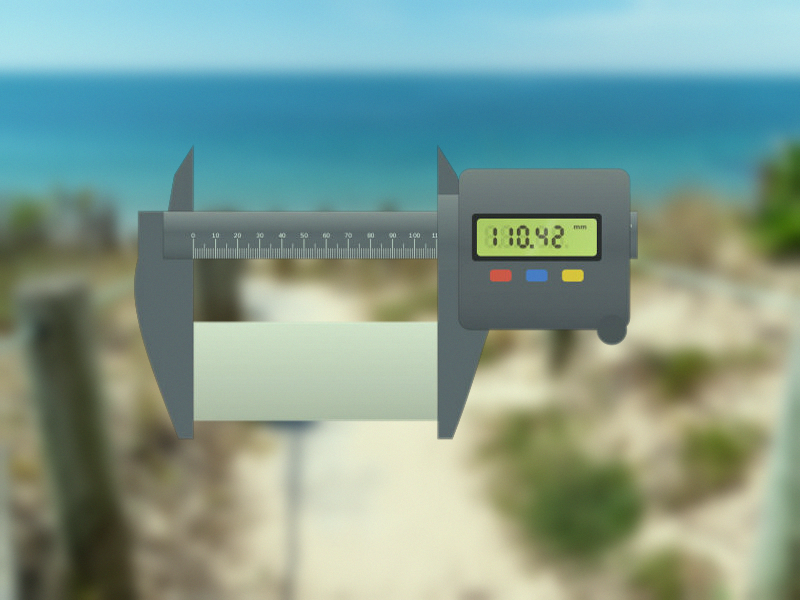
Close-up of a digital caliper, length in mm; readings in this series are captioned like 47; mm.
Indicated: 110.42; mm
